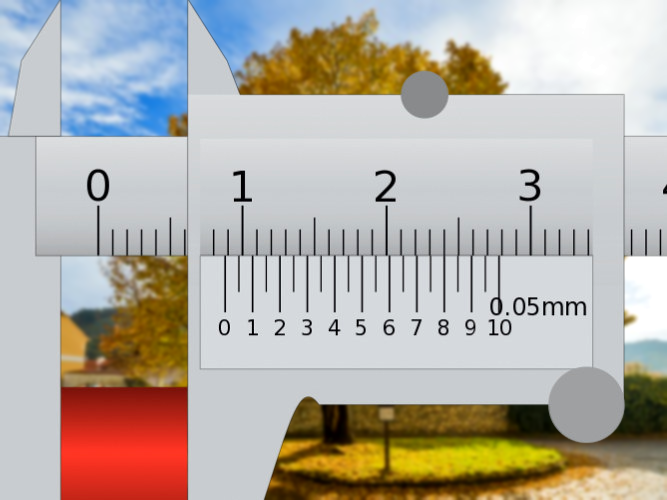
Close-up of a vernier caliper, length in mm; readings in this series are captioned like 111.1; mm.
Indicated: 8.8; mm
